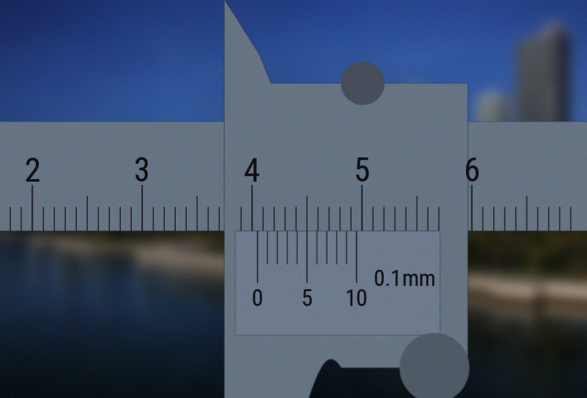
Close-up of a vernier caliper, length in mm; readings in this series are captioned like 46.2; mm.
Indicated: 40.5; mm
